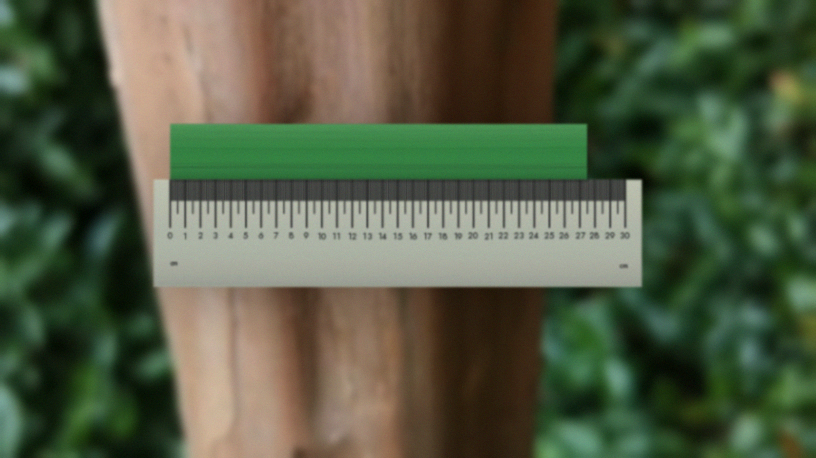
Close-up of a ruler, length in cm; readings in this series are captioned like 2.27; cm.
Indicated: 27.5; cm
